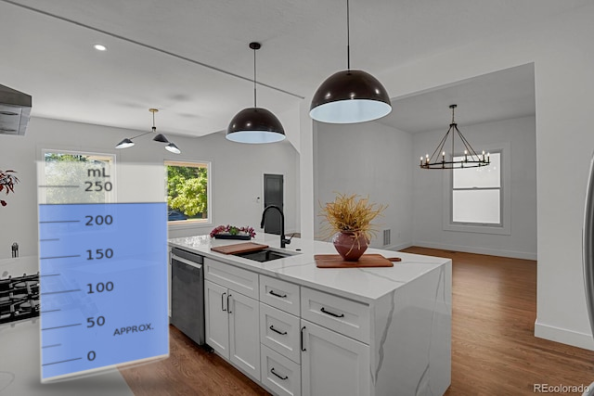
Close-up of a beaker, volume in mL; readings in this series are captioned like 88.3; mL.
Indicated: 225; mL
